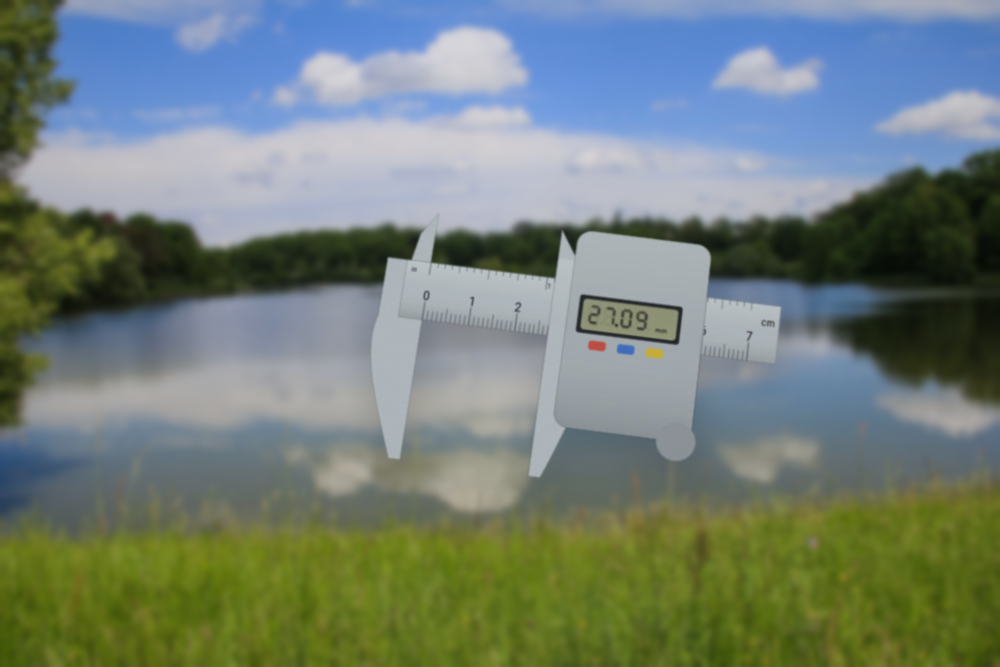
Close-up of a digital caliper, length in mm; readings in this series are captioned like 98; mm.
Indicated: 27.09; mm
